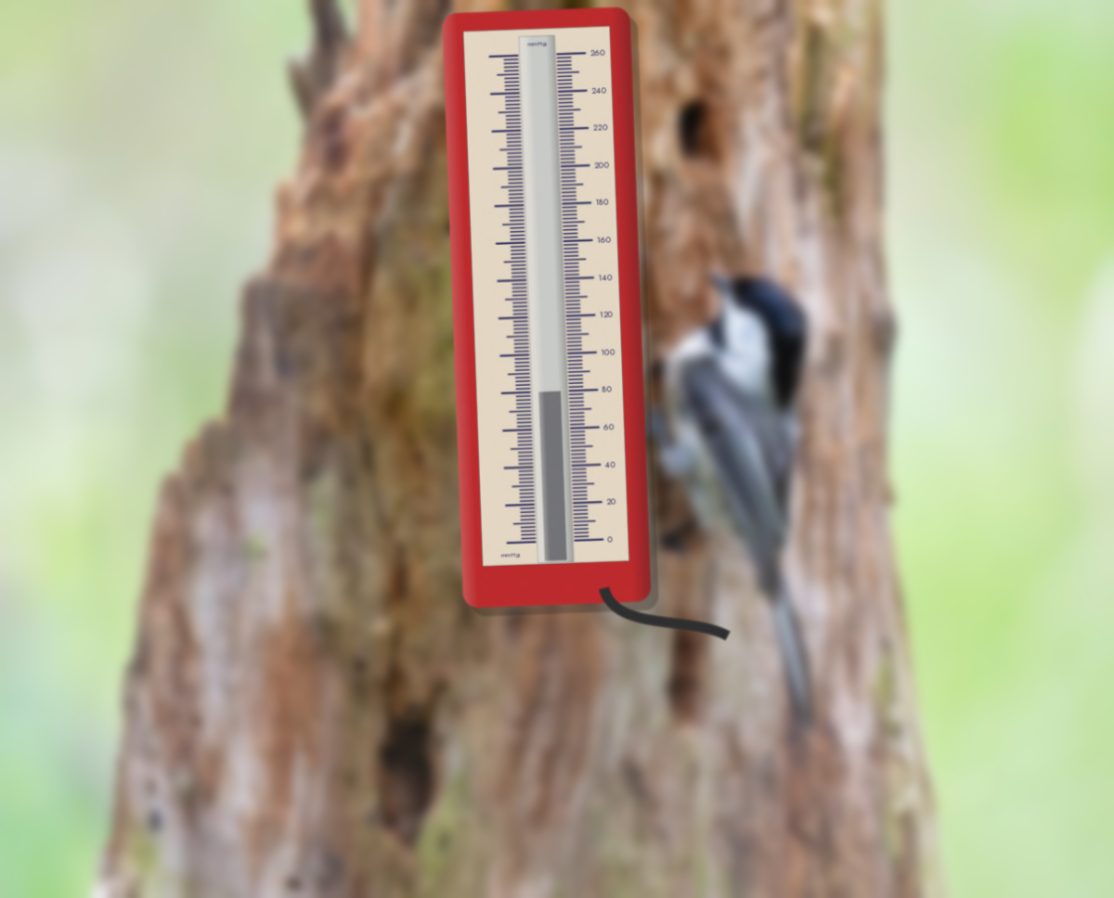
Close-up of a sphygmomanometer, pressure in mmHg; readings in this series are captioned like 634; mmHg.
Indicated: 80; mmHg
